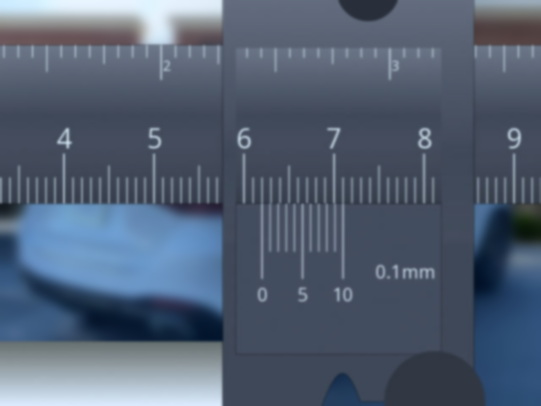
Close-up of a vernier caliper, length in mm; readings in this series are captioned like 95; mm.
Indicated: 62.0; mm
